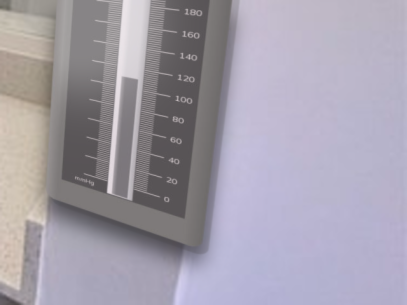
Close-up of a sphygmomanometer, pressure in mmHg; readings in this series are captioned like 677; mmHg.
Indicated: 110; mmHg
